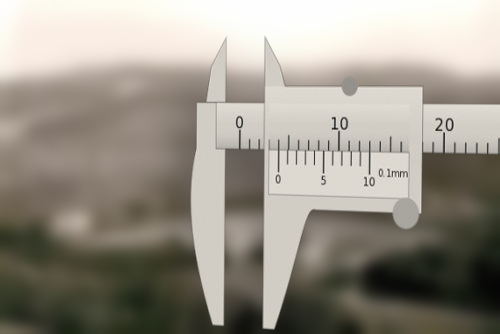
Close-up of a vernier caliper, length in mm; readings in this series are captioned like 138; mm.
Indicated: 4.0; mm
